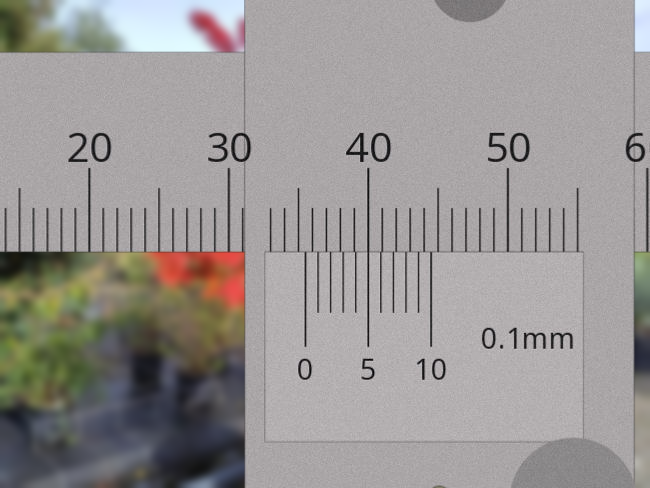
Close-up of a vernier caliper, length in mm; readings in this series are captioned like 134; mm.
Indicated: 35.5; mm
